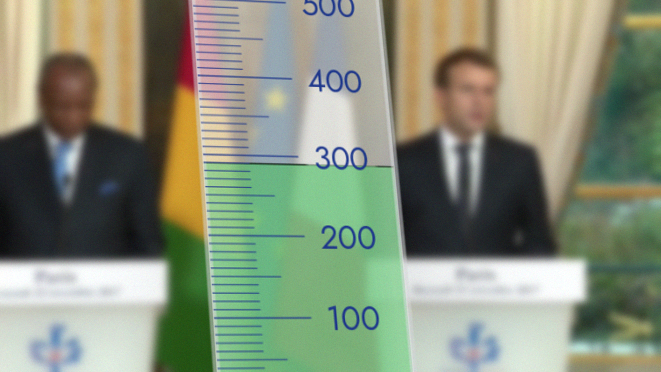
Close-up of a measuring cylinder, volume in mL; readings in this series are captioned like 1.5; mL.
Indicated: 290; mL
